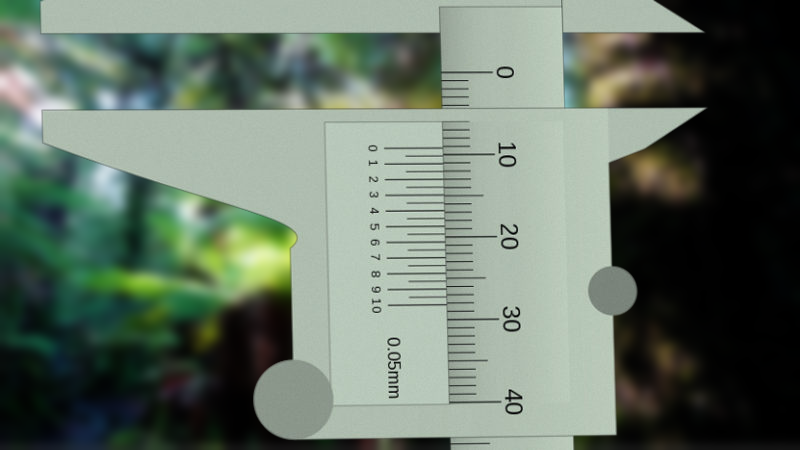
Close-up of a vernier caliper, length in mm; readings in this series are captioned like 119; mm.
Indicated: 9.2; mm
